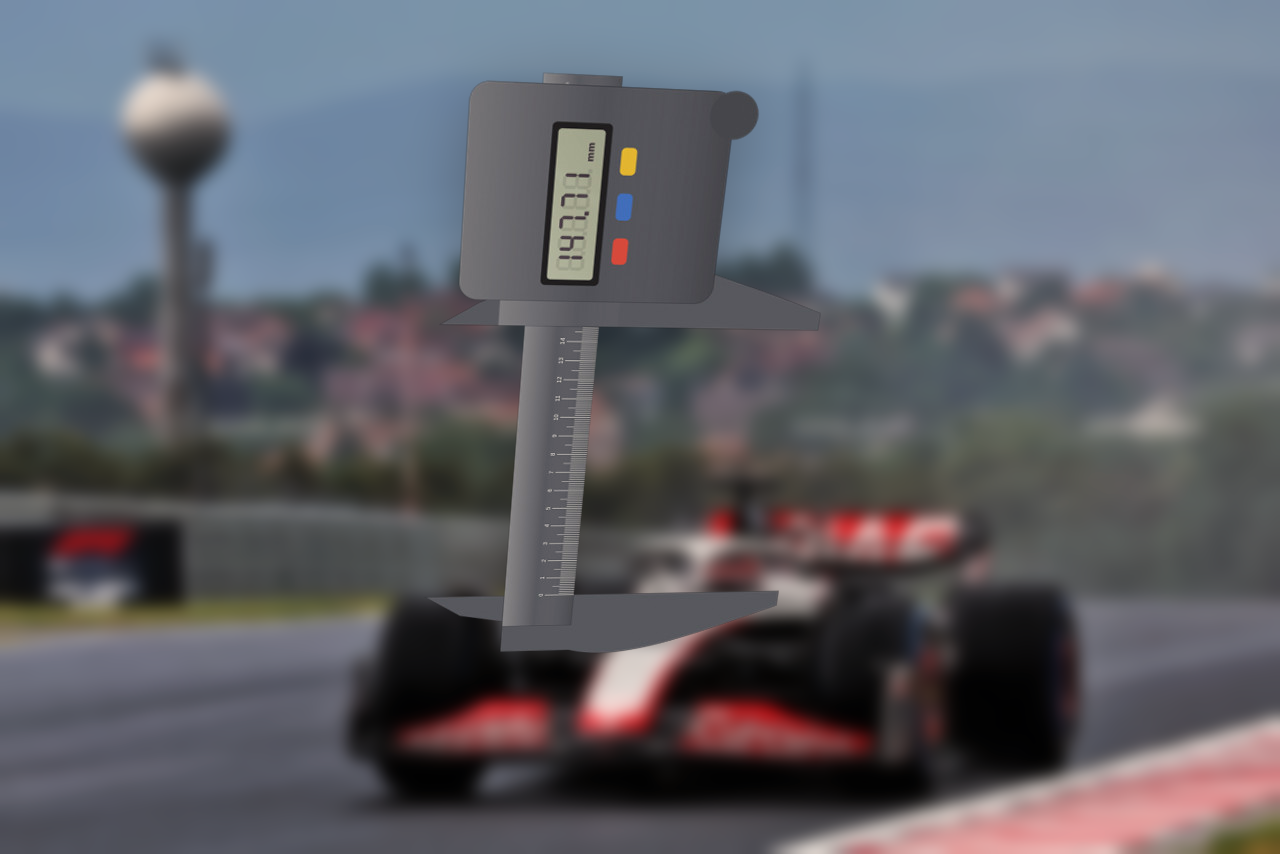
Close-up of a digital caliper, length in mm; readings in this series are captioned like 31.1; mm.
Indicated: 147.71; mm
